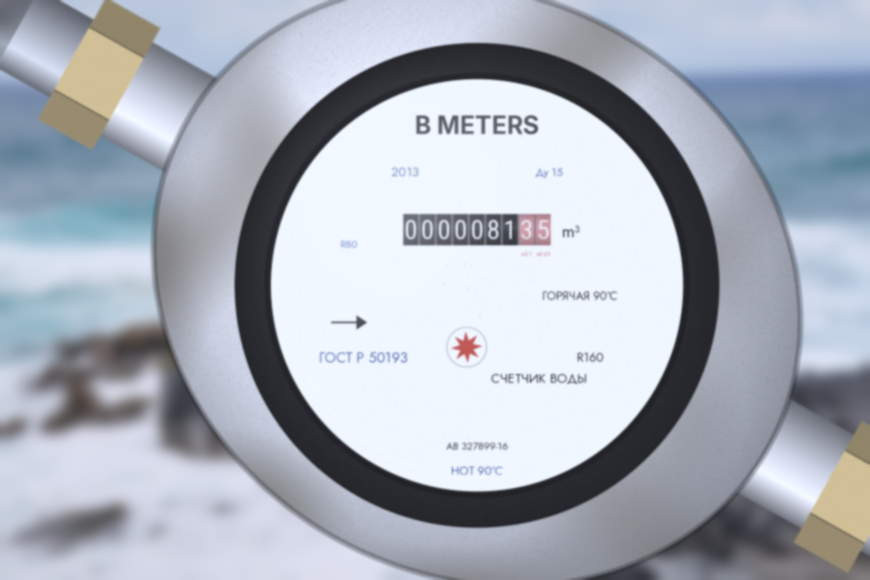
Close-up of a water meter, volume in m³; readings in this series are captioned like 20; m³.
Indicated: 81.35; m³
